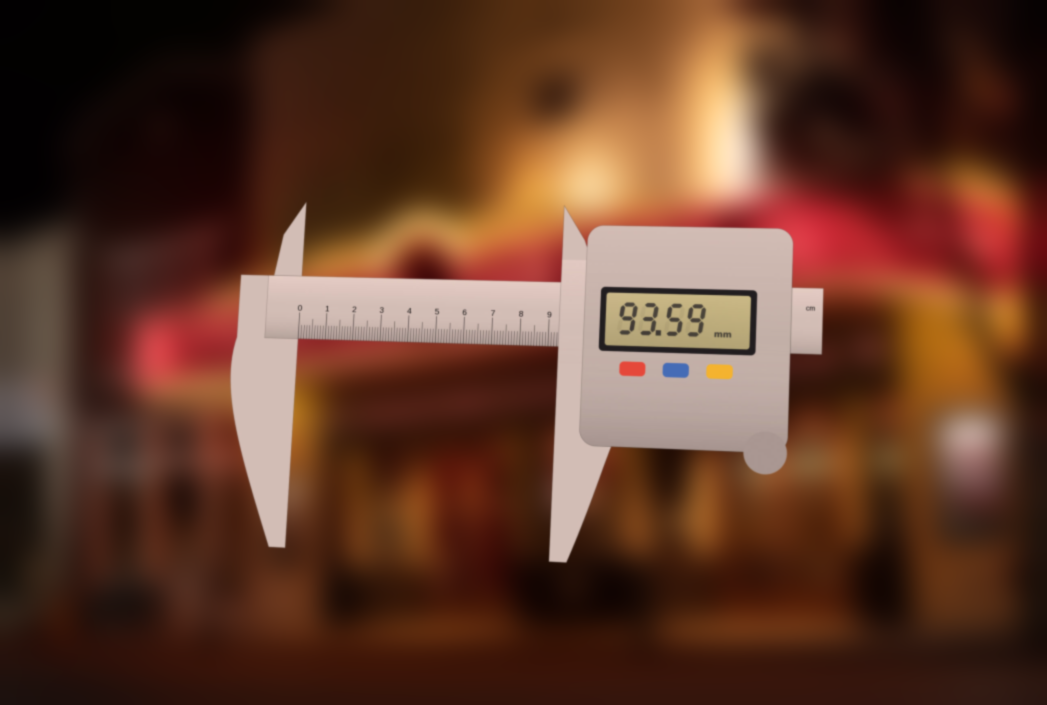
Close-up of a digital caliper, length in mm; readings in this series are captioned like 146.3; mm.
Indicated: 93.59; mm
